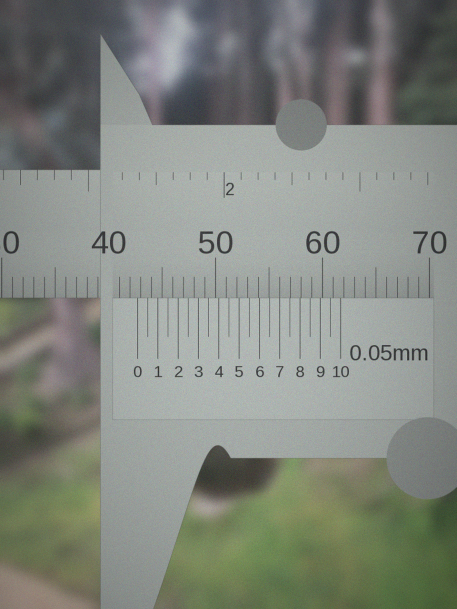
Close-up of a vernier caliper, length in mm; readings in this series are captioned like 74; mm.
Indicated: 42.7; mm
